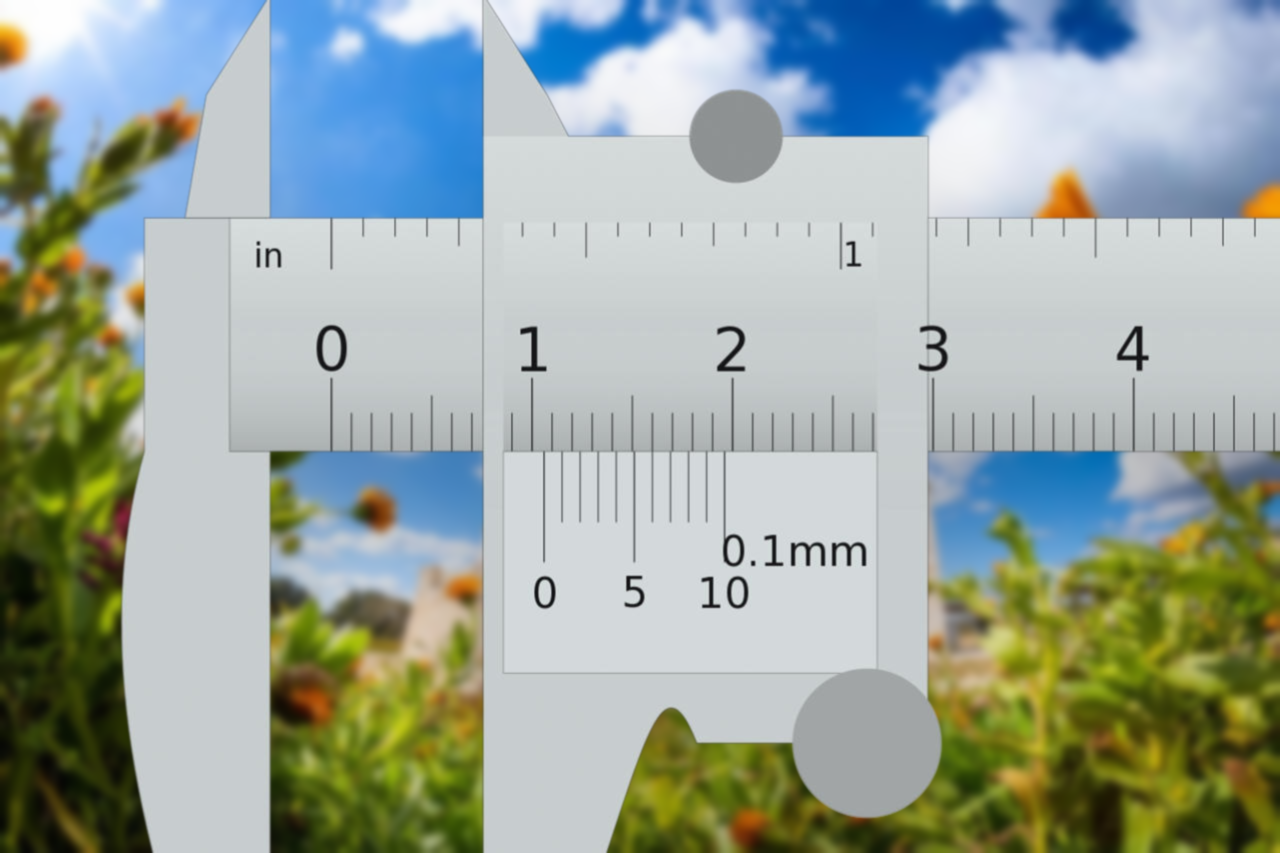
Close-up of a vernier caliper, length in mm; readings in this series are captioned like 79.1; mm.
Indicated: 10.6; mm
